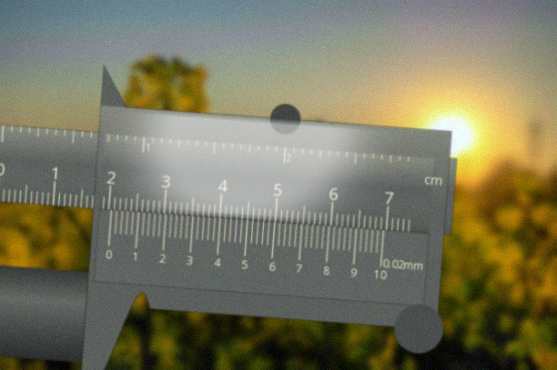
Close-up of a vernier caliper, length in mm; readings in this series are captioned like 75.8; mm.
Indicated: 20.5; mm
